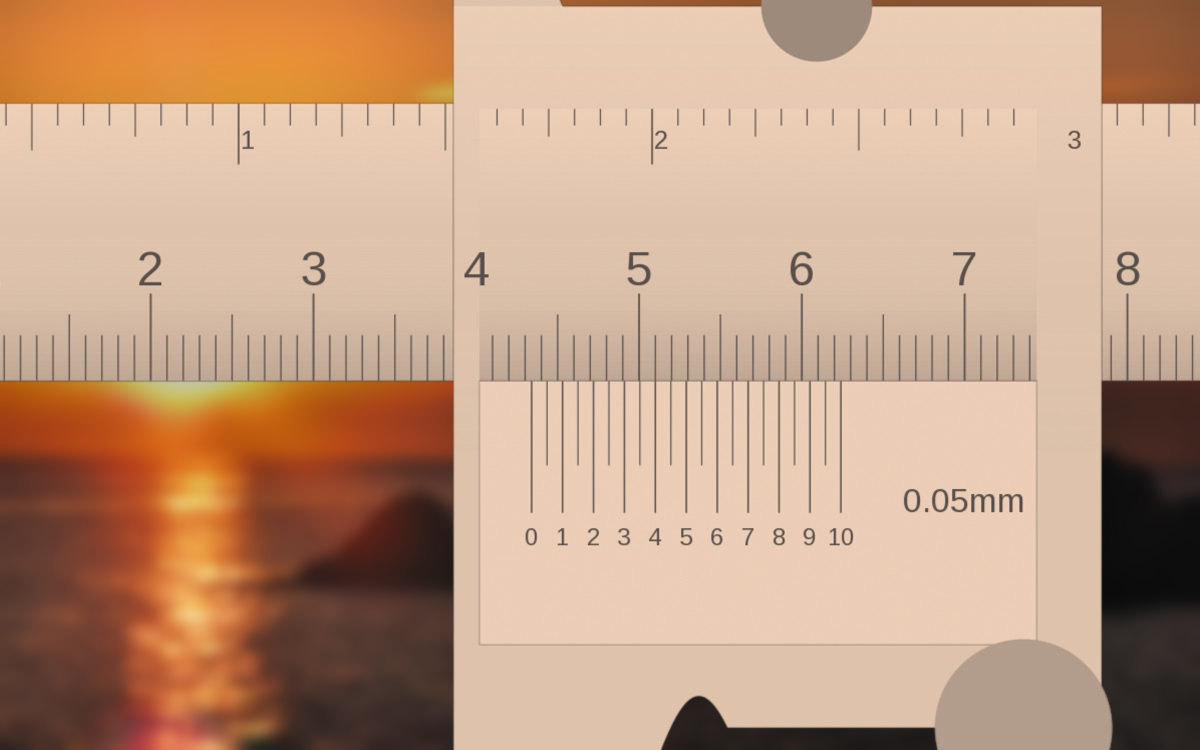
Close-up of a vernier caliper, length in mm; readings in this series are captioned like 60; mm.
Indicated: 43.4; mm
